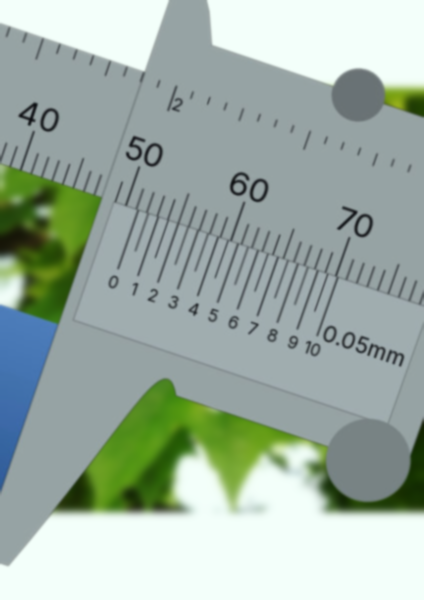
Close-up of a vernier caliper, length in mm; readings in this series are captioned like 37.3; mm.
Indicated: 51.2; mm
